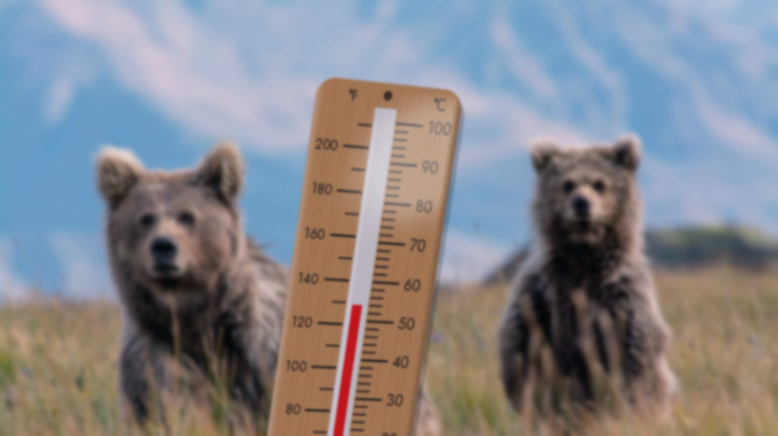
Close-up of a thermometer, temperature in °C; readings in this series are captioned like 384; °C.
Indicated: 54; °C
